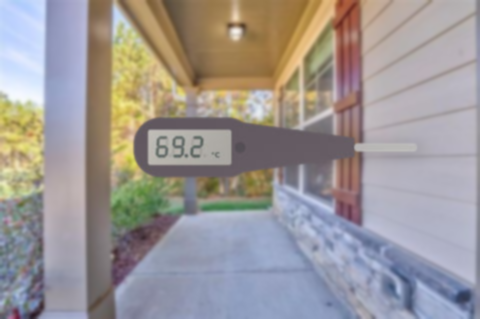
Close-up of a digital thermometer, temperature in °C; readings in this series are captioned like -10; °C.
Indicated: 69.2; °C
